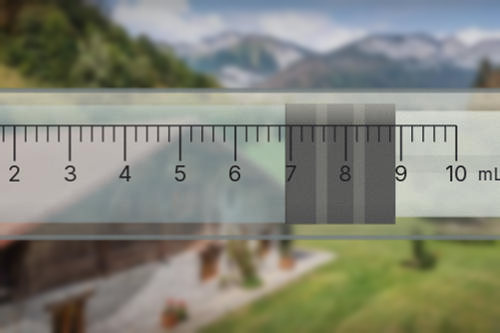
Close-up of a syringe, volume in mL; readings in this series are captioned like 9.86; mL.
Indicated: 6.9; mL
